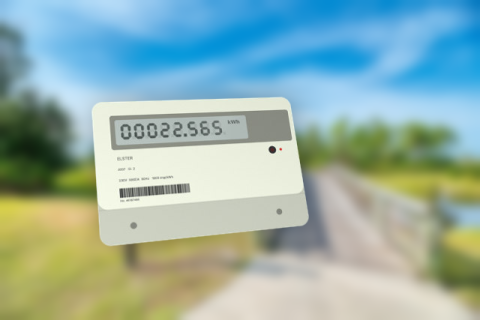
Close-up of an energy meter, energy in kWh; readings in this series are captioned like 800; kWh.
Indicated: 22.565; kWh
